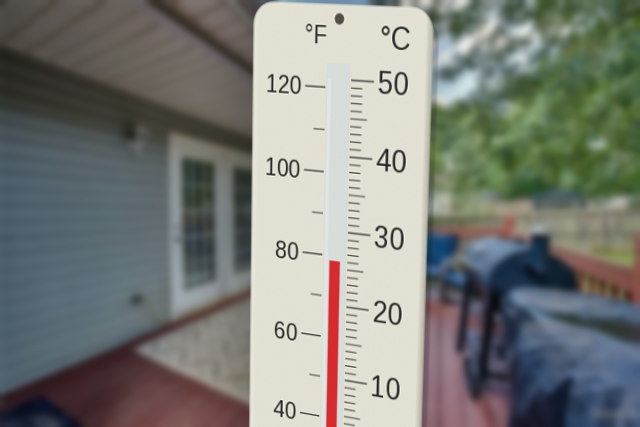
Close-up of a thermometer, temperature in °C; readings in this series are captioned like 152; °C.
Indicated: 26; °C
